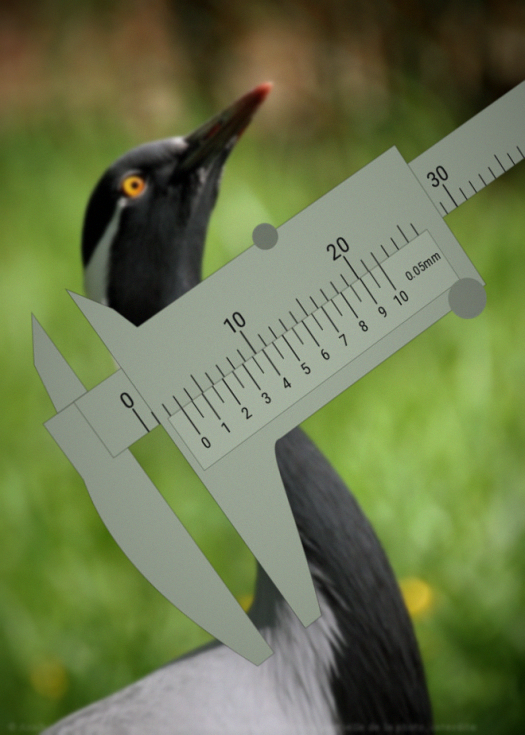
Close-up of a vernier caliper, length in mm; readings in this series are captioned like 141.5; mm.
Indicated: 3.0; mm
